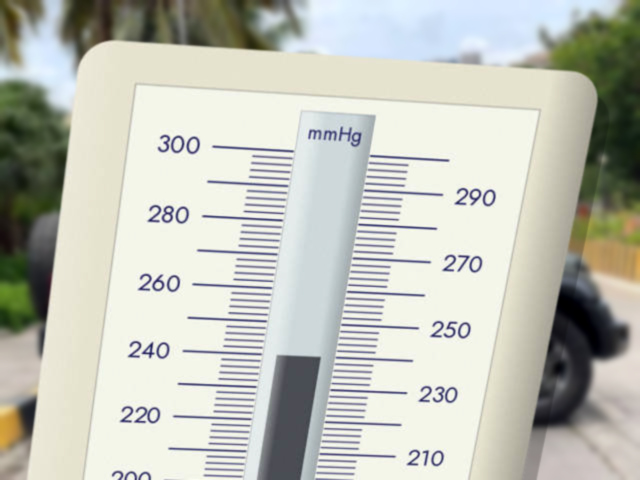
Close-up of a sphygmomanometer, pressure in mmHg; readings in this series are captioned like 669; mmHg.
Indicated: 240; mmHg
